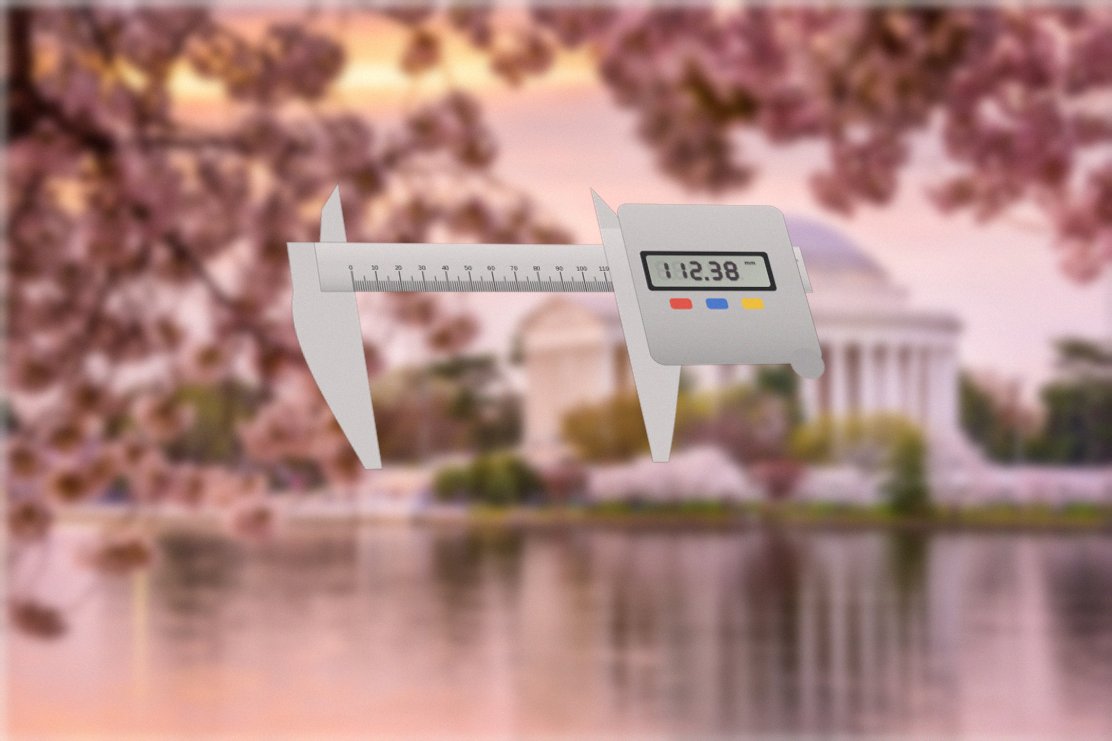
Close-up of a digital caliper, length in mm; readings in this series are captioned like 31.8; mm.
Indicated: 112.38; mm
